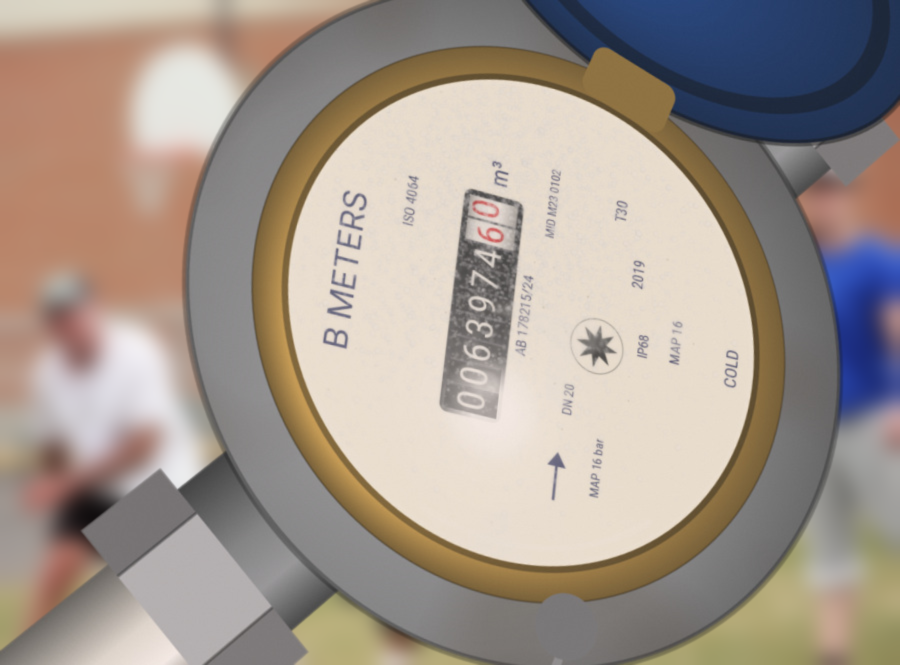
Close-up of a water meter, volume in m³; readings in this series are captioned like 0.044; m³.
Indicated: 63974.60; m³
